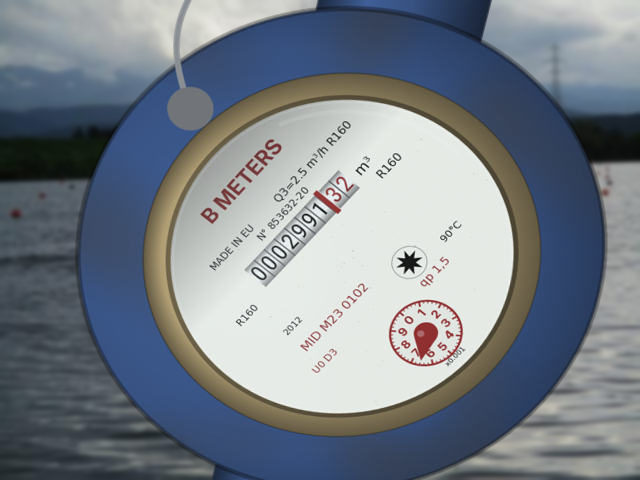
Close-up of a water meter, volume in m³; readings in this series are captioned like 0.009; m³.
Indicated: 2991.326; m³
